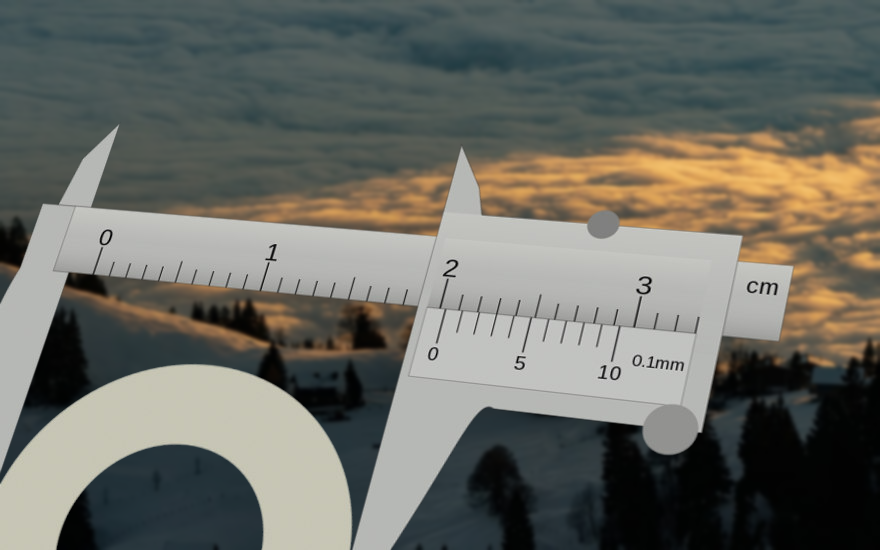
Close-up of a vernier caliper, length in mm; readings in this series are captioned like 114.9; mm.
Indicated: 20.3; mm
